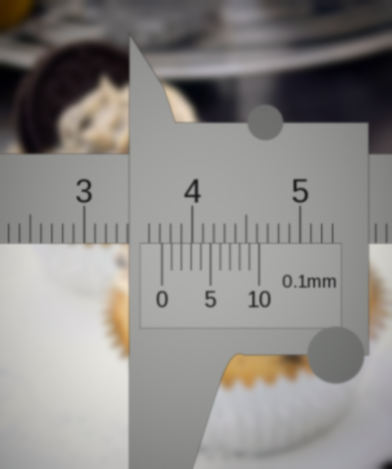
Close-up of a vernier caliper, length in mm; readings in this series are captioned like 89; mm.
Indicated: 37.2; mm
